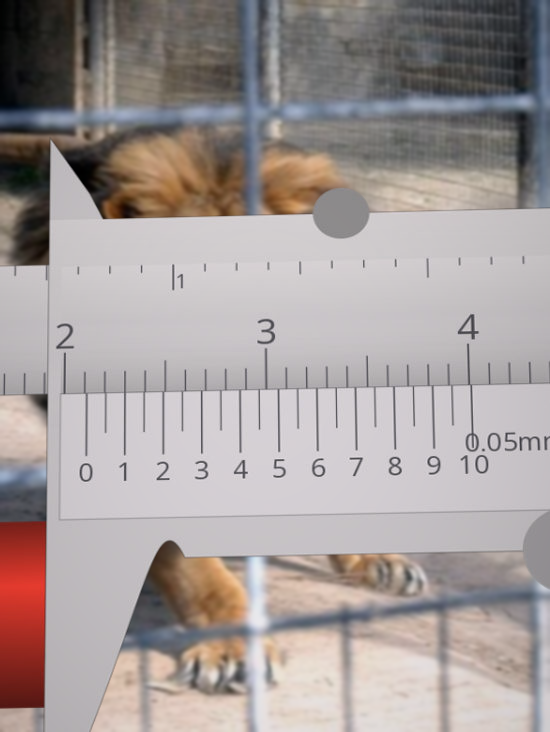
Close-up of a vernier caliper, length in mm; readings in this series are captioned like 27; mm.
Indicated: 21.1; mm
